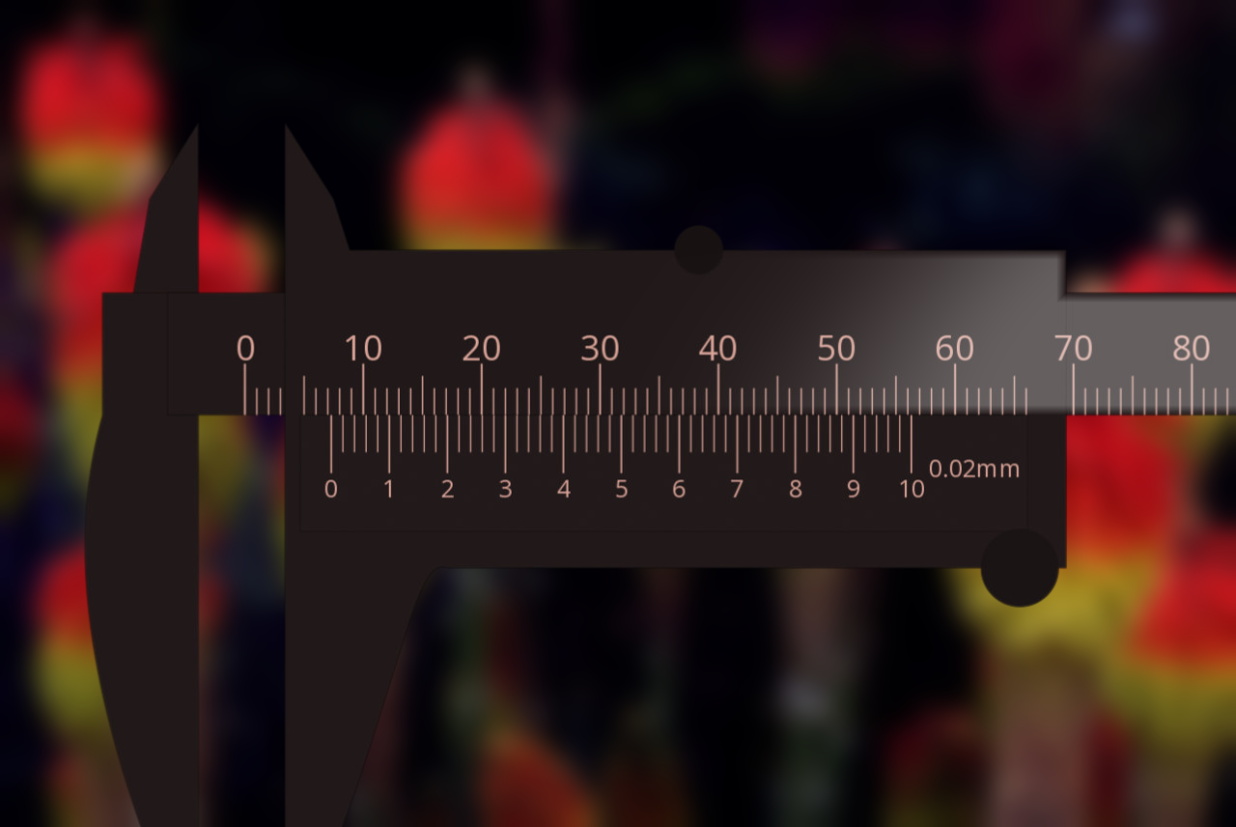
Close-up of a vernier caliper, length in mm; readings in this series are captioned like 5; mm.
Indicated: 7.3; mm
